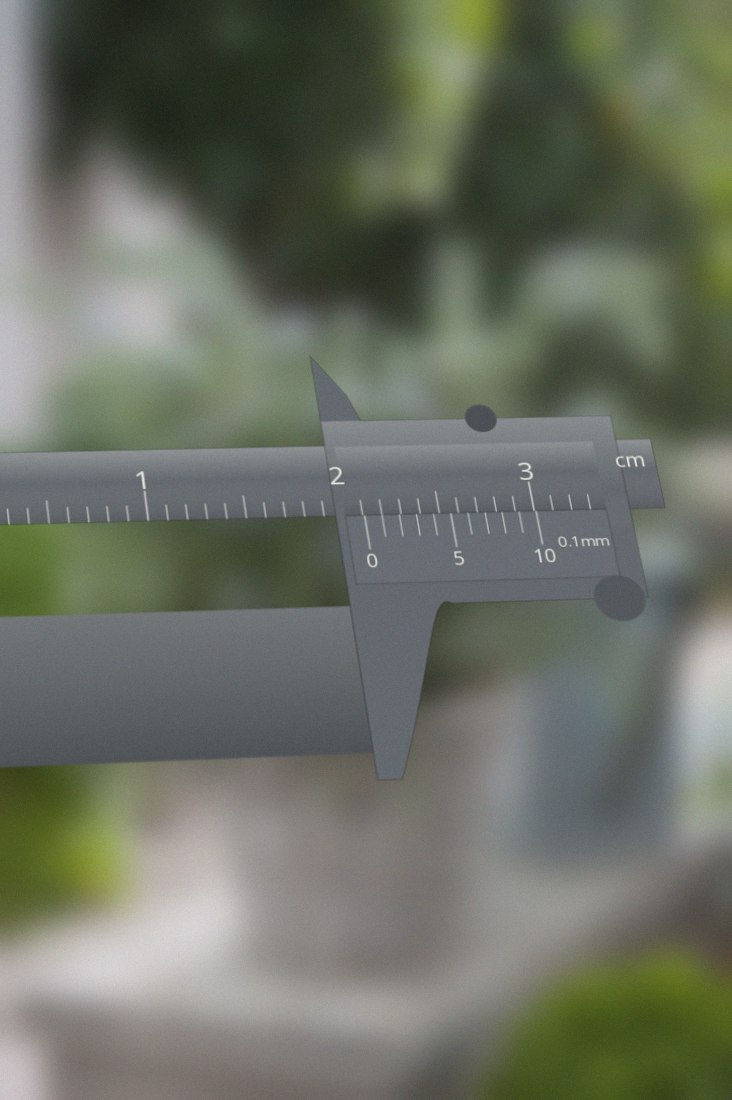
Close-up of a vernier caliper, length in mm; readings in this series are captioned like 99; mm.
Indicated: 21.1; mm
